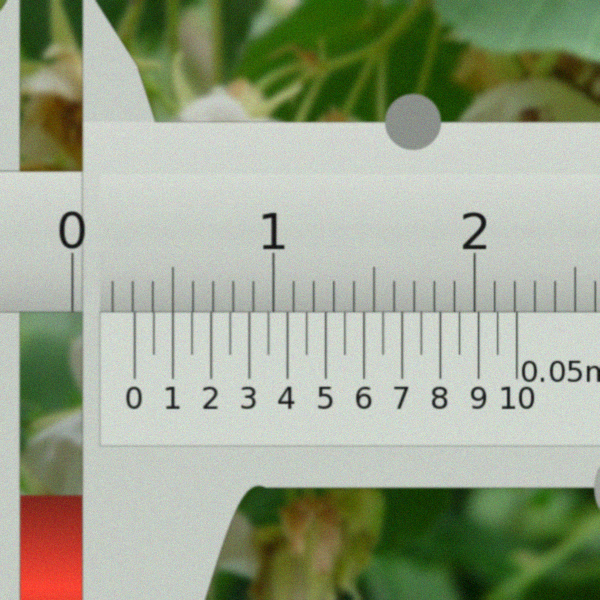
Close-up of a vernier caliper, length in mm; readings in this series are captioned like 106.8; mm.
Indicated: 3.1; mm
